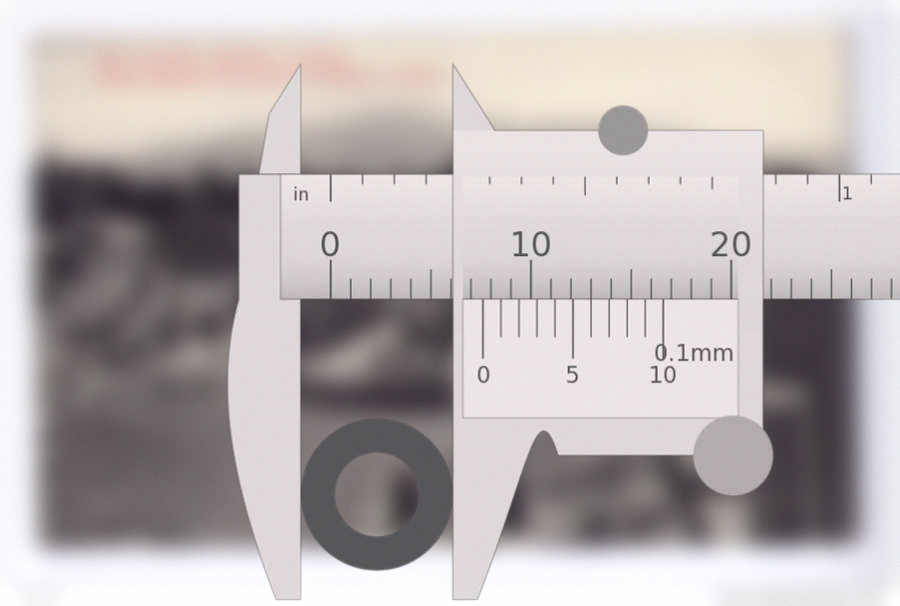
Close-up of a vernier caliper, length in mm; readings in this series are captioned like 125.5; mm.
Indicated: 7.6; mm
